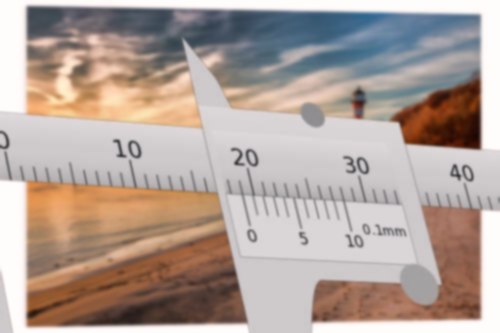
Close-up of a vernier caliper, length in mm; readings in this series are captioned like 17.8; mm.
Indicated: 19.0; mm
